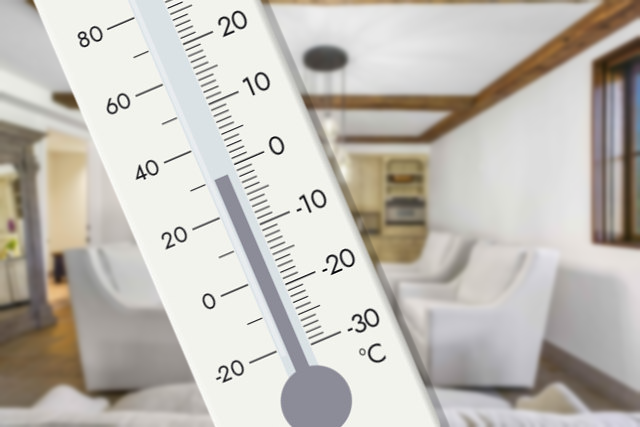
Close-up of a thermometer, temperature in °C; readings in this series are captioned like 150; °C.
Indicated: -1; °C
